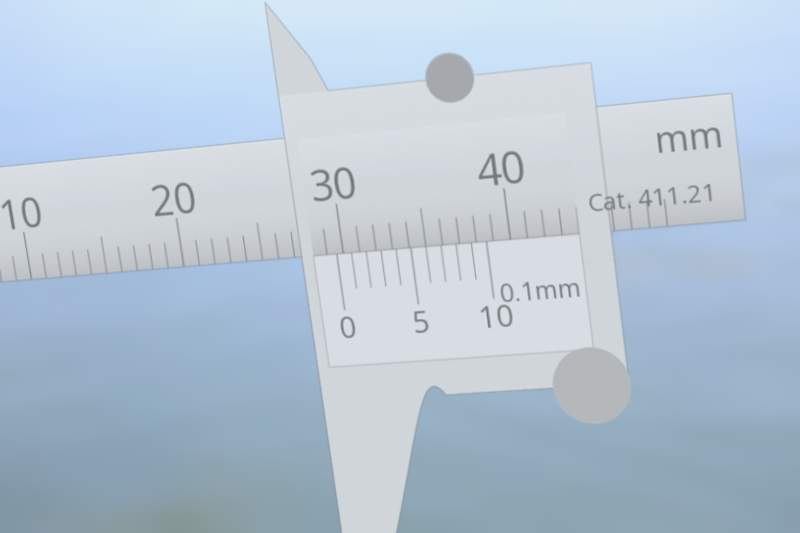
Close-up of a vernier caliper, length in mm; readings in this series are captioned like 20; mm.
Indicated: 29.6; mm
